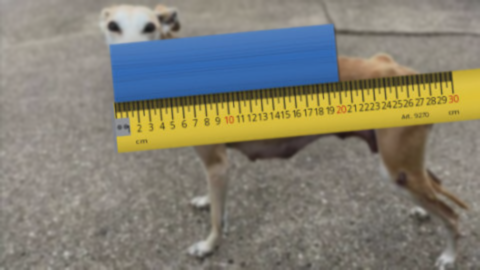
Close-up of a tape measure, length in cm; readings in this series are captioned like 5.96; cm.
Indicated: 20; cm
